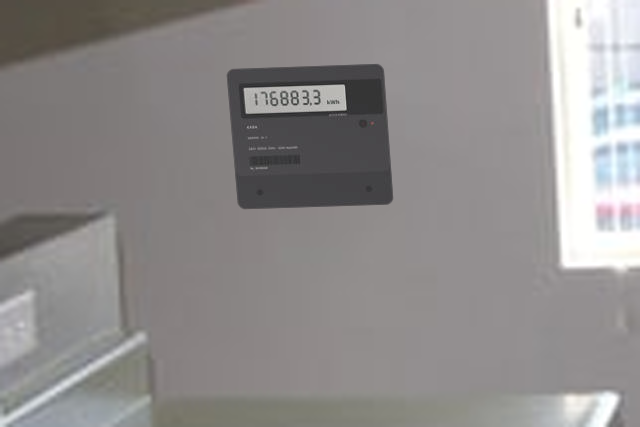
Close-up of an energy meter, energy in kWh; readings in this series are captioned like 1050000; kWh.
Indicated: 176883.3; kWh
